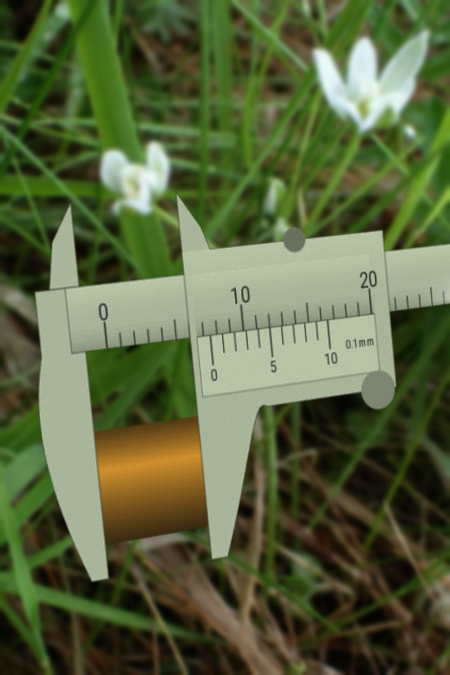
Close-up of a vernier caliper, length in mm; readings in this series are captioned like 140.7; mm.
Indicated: 7.5; mm
